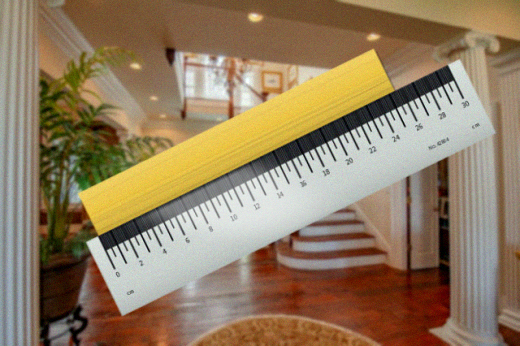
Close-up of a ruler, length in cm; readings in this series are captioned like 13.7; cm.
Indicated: 25.5; cm
